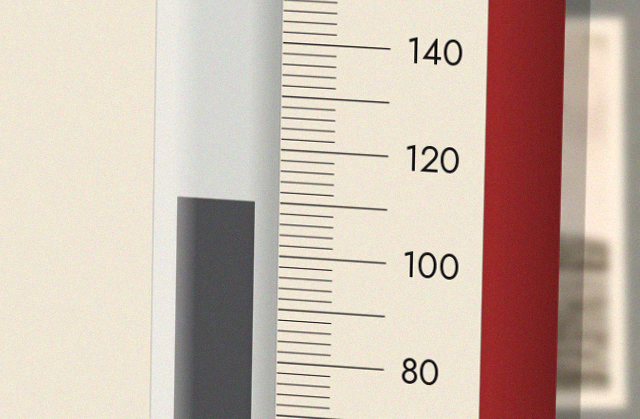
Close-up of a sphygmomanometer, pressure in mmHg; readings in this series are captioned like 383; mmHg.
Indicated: 110; mmHg
